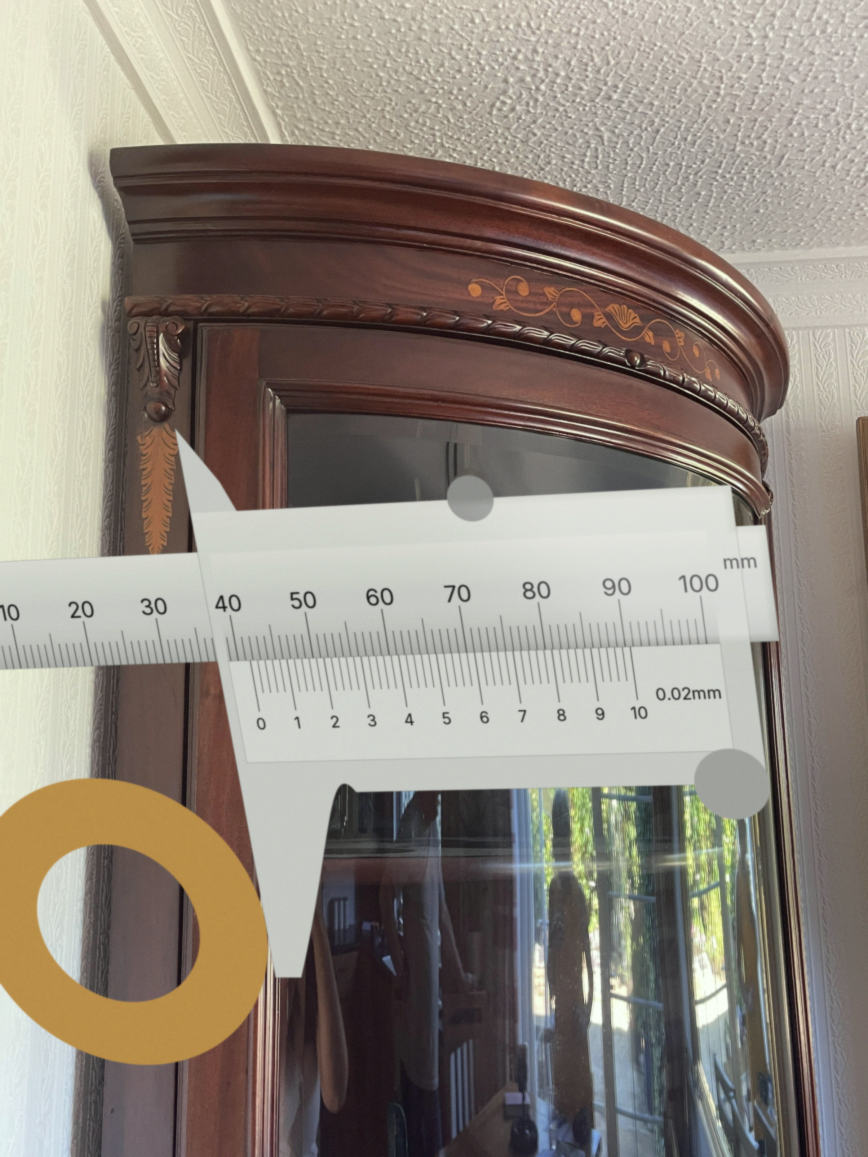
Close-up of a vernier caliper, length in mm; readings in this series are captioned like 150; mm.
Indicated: 41.6; mm
